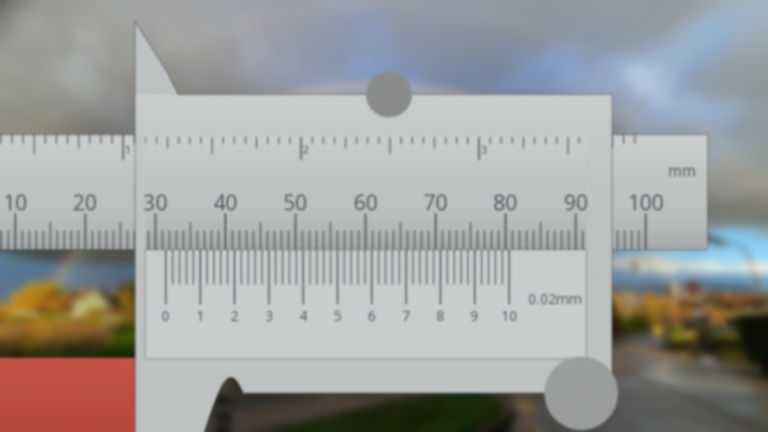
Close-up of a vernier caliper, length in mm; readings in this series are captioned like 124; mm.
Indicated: 31.5; mm
